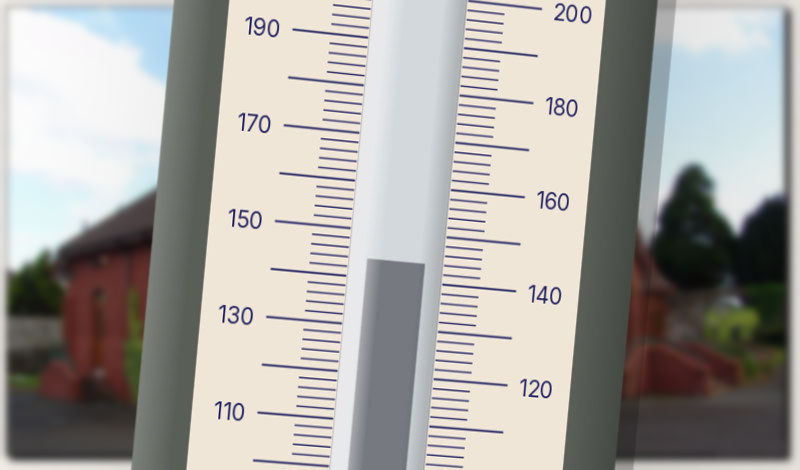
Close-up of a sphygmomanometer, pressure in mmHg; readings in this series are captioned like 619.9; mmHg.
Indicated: 144; mmHg
